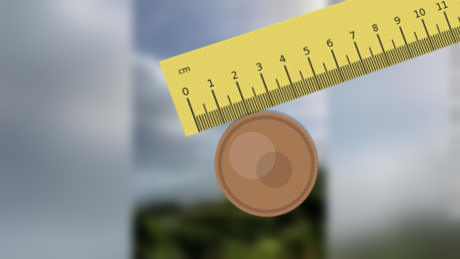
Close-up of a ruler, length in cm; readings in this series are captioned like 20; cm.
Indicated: 4; cm
